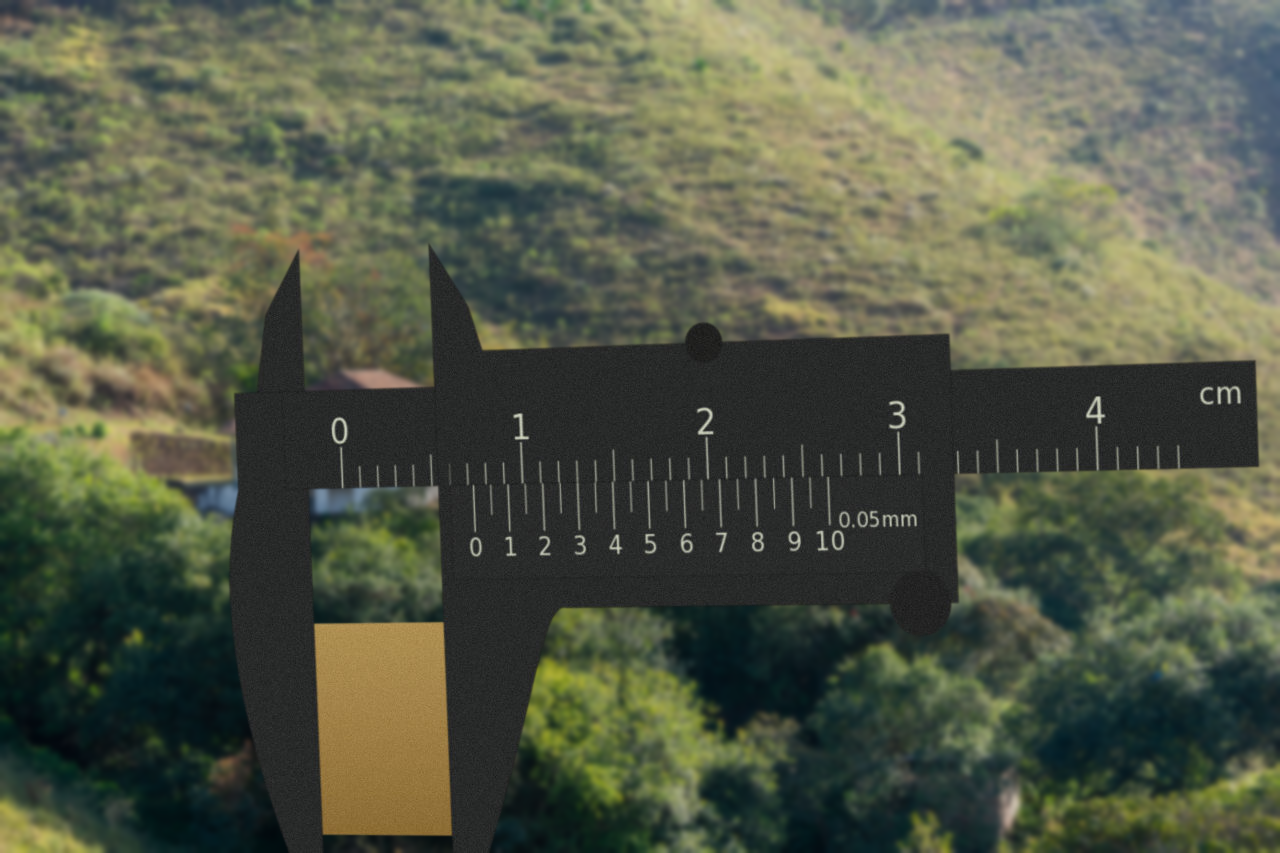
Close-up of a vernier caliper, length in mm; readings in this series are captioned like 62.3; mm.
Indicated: 7.3; mm
